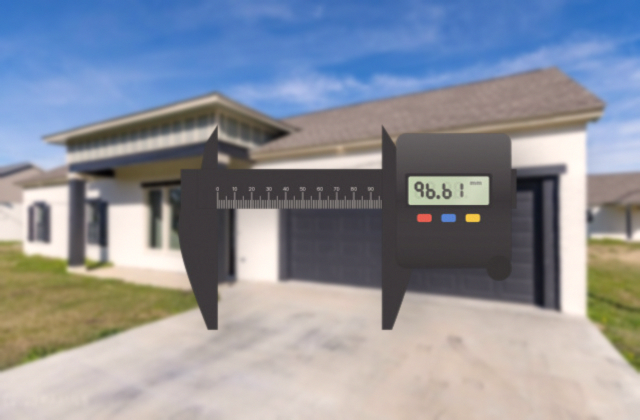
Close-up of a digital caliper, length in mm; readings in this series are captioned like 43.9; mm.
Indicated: 96.61; mm
